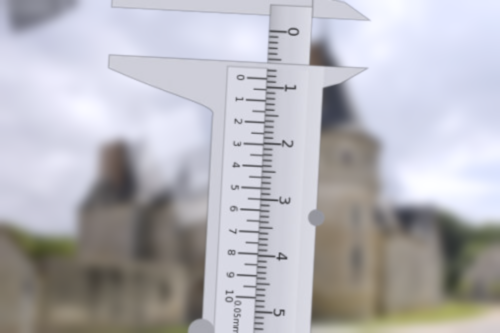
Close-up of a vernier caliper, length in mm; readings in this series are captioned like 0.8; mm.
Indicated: 8.5; mm
